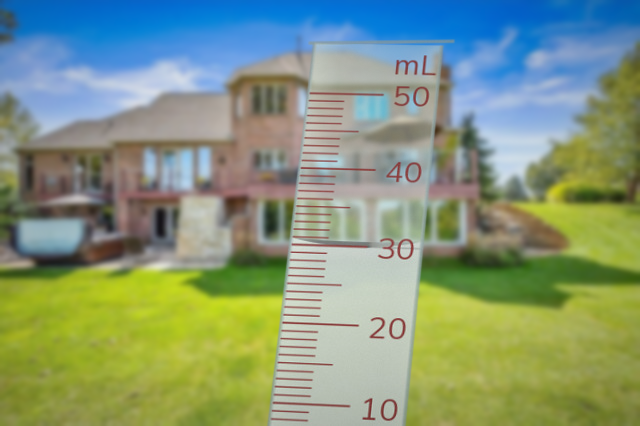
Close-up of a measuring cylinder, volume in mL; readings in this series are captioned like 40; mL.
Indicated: 30; mL
